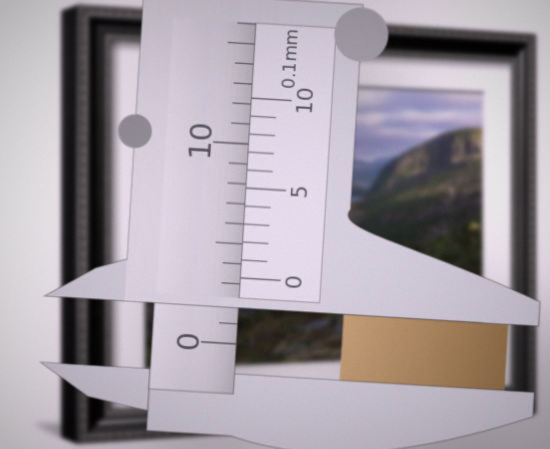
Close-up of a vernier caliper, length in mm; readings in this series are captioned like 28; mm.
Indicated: 3.3; mm
